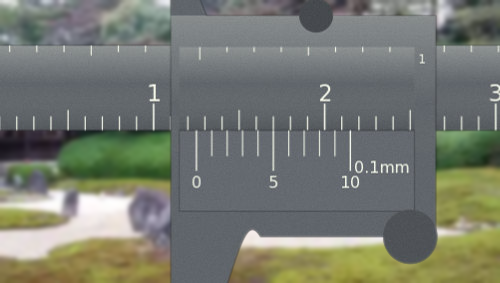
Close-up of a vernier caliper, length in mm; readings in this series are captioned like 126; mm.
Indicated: 12.5; mm
